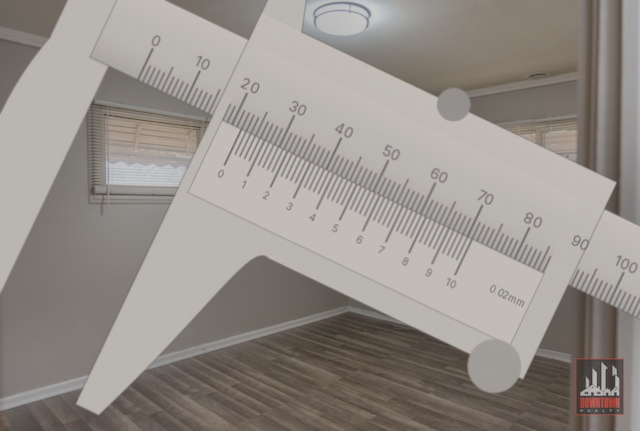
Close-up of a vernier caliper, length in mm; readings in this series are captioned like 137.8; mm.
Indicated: 22.0; mm
